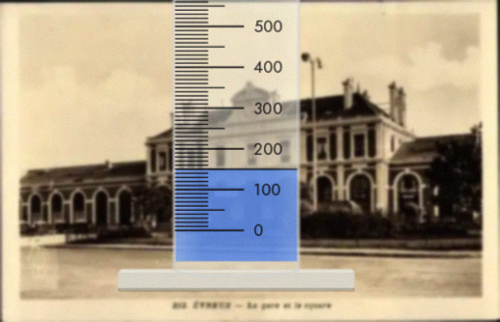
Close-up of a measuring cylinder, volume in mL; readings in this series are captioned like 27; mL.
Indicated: 150; mL
